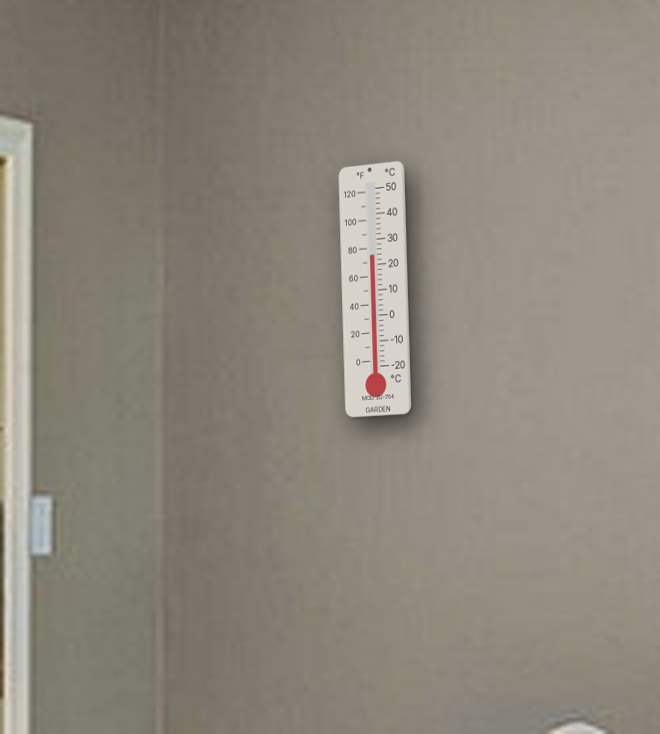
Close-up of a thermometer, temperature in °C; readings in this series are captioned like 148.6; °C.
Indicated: 24; °C
